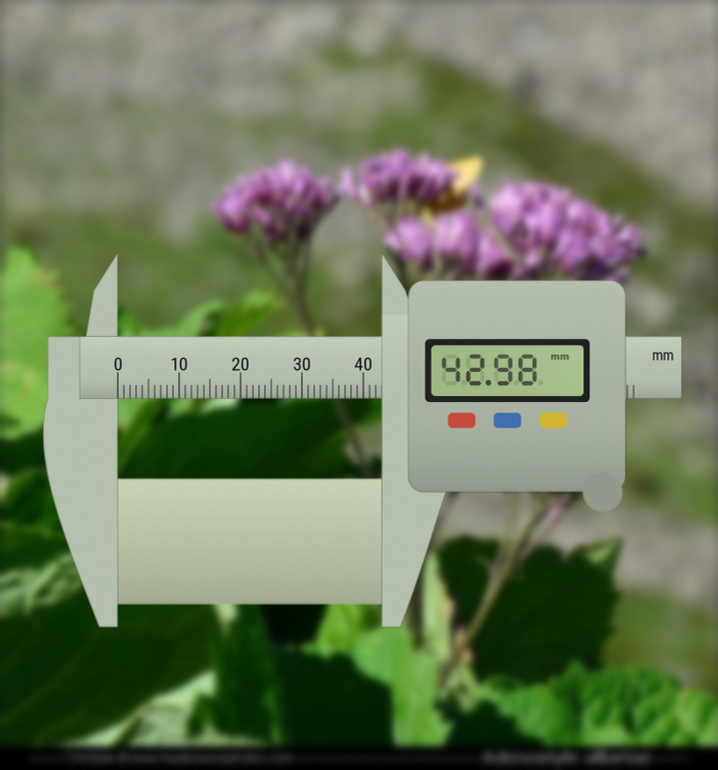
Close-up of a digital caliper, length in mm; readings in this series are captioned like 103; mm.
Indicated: 42.98; mm
